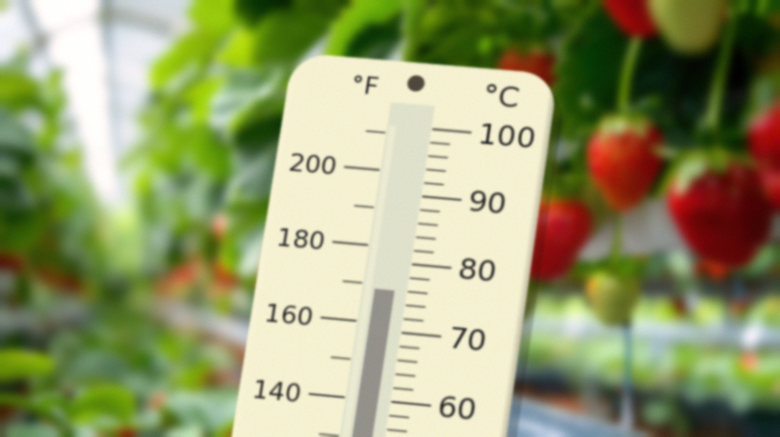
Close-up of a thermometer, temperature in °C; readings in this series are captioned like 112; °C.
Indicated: 76; °C
